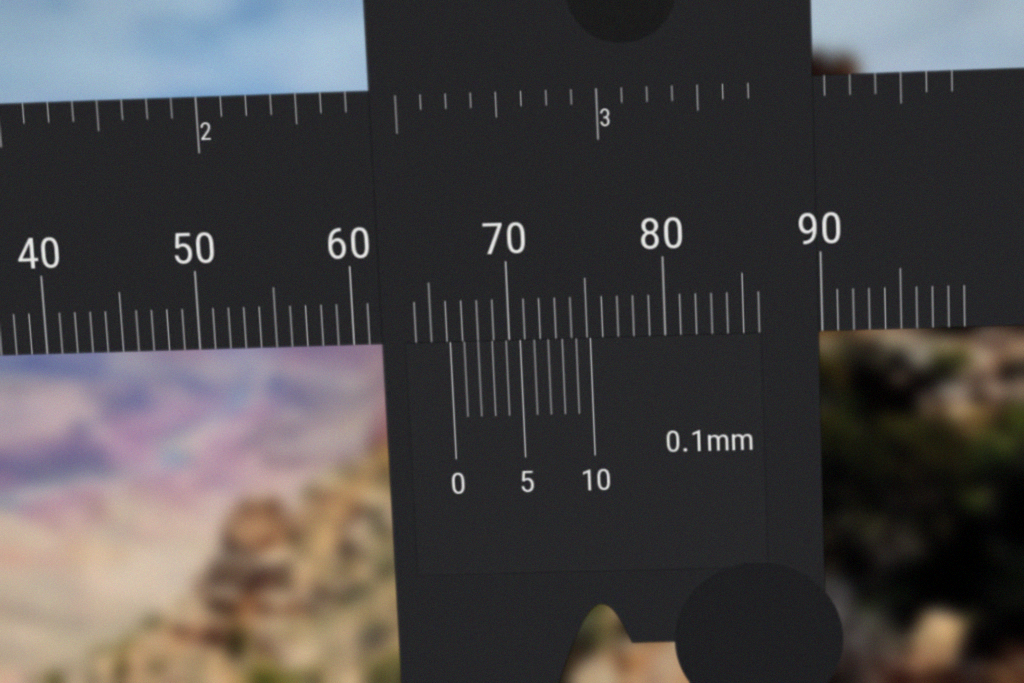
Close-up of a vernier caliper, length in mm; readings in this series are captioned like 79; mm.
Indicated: 66.2; mm
